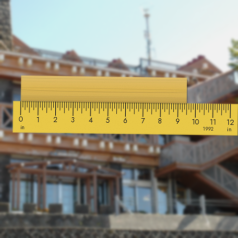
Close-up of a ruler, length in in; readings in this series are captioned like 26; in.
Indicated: 9.5; in
